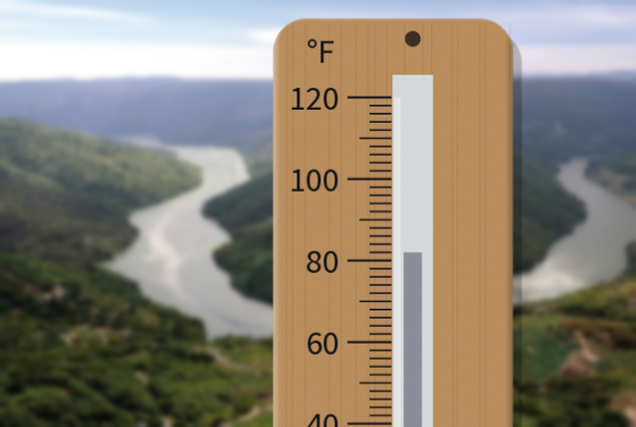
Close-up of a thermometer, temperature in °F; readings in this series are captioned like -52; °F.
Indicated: 82; °F
